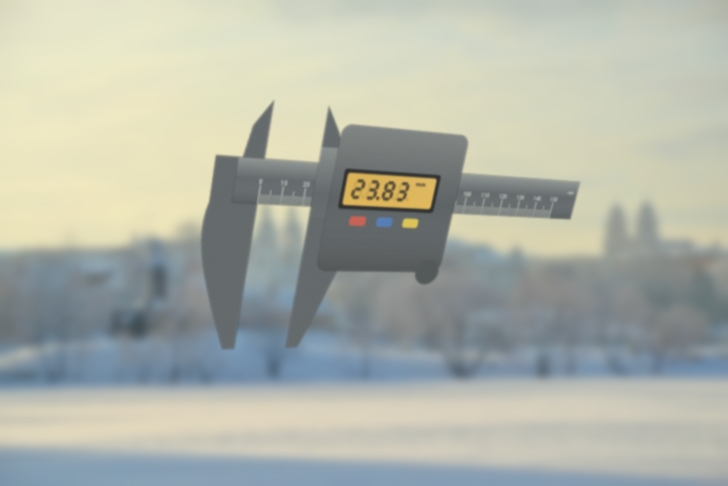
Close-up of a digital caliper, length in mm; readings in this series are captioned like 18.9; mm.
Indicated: 23.83; mm
